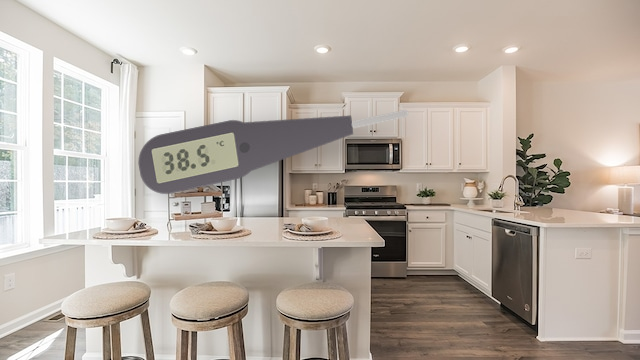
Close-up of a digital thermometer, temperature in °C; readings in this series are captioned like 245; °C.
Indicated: 38.5; °C
